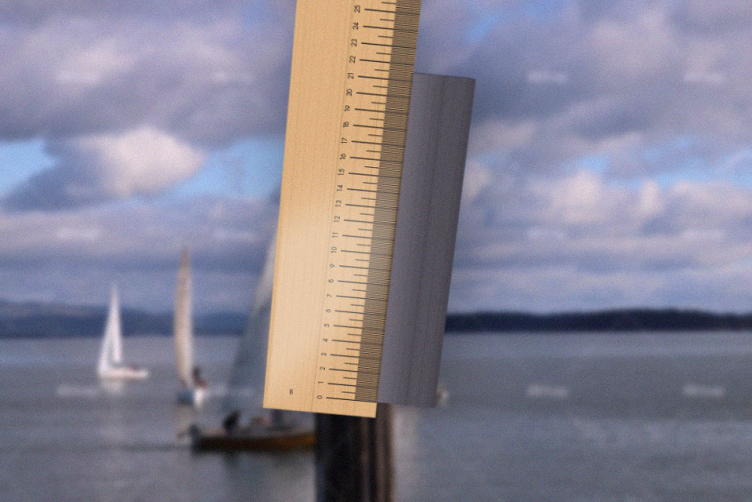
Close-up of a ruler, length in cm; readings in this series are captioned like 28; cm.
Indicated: 21.5; cm
